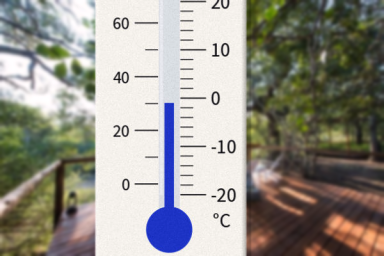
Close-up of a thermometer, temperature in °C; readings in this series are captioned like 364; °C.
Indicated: -1; °C
